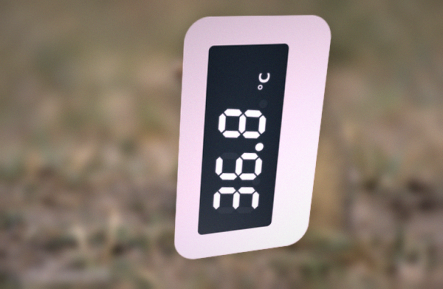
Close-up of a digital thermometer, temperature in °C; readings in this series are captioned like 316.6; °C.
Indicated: 36.8; °C
